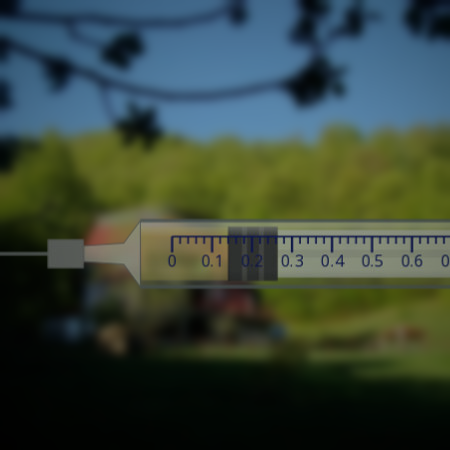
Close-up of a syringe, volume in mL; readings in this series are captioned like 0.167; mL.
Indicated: 0.14; mL
